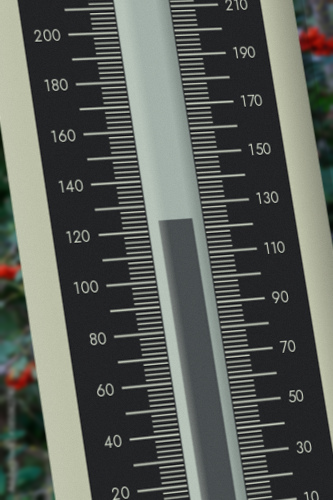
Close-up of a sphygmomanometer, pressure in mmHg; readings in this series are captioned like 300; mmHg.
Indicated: 124; mmHg
